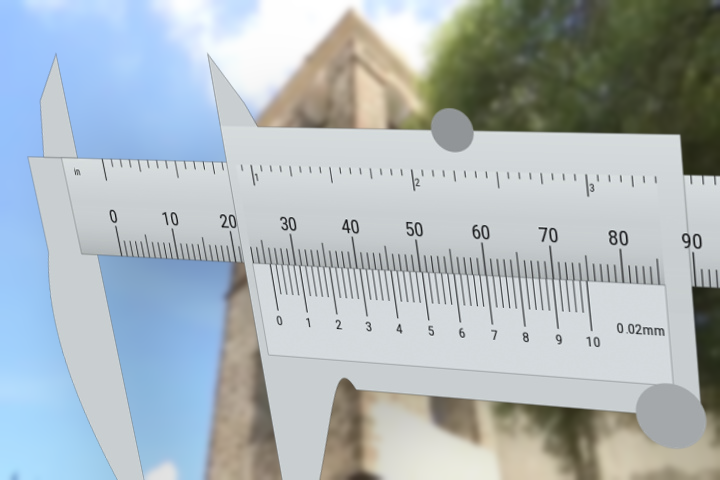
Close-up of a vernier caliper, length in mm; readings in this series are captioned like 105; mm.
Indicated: 25.8; mm
